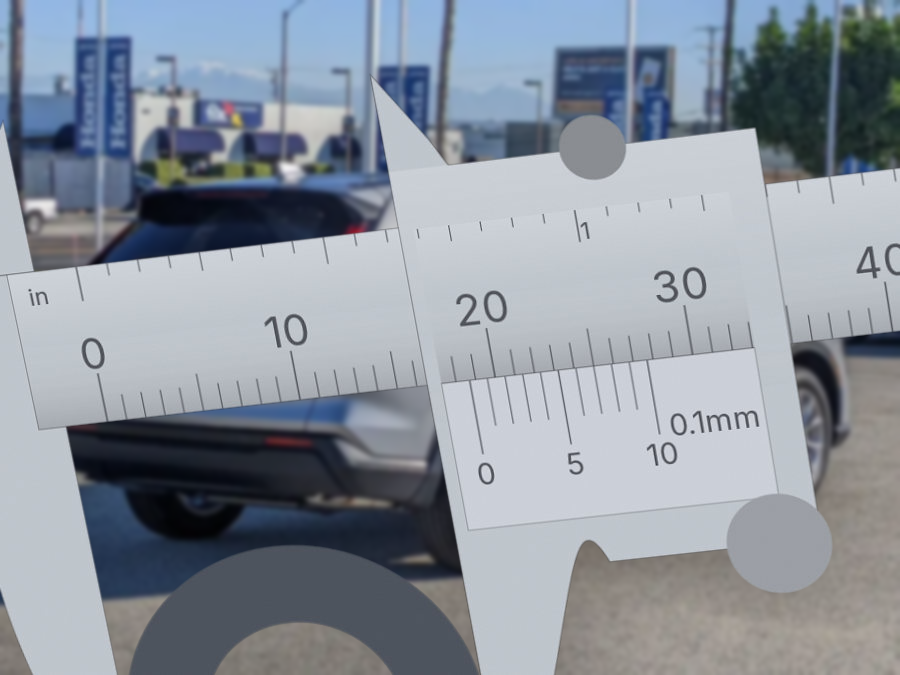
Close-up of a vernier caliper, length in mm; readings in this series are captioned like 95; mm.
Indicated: 18.7; mm
